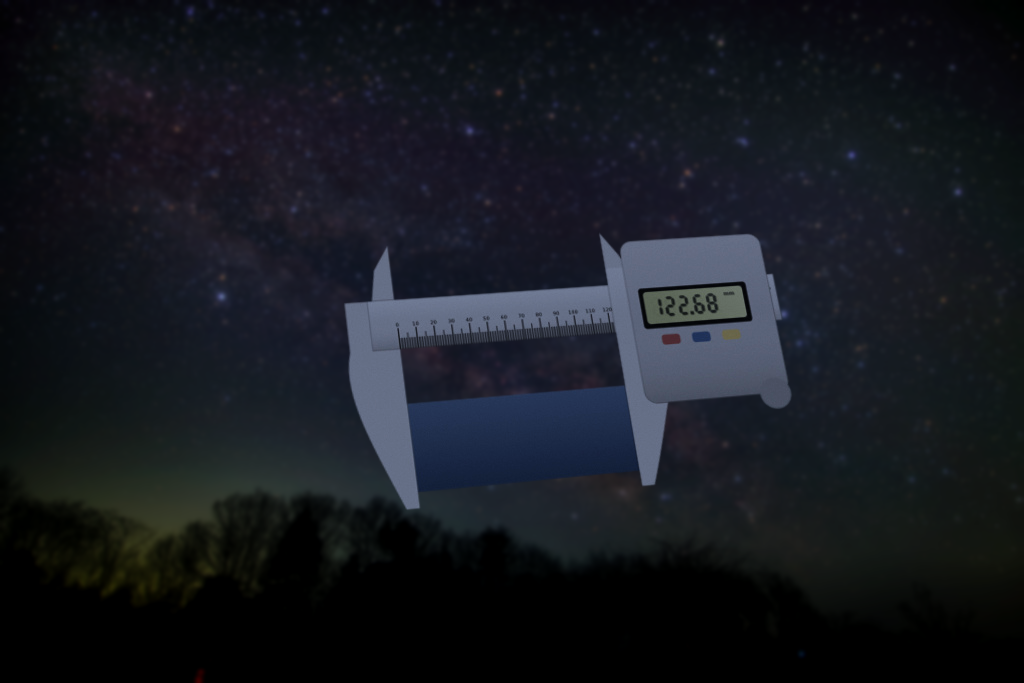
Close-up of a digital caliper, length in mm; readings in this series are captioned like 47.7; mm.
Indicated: 122.68; mm
